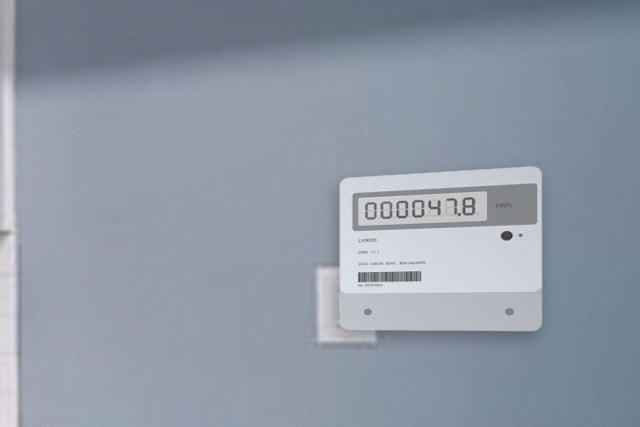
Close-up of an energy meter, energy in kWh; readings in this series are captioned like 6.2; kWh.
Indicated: 47.8; kWh
